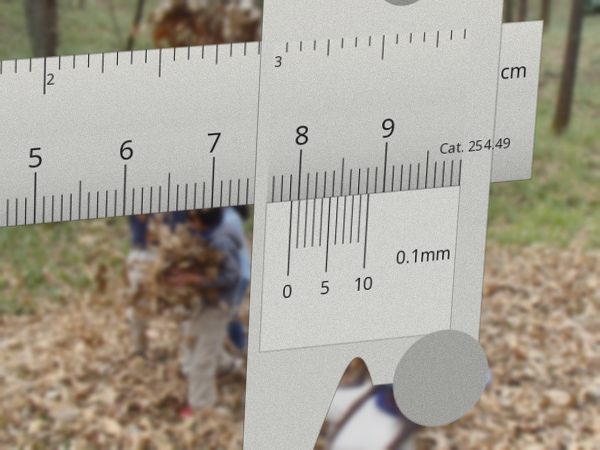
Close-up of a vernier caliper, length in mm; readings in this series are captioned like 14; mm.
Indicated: 79.2; mm
